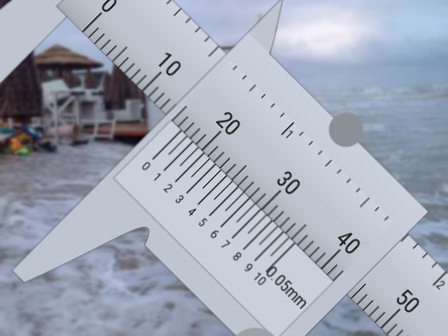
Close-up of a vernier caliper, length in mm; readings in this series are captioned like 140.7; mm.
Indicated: 16.6; mm
